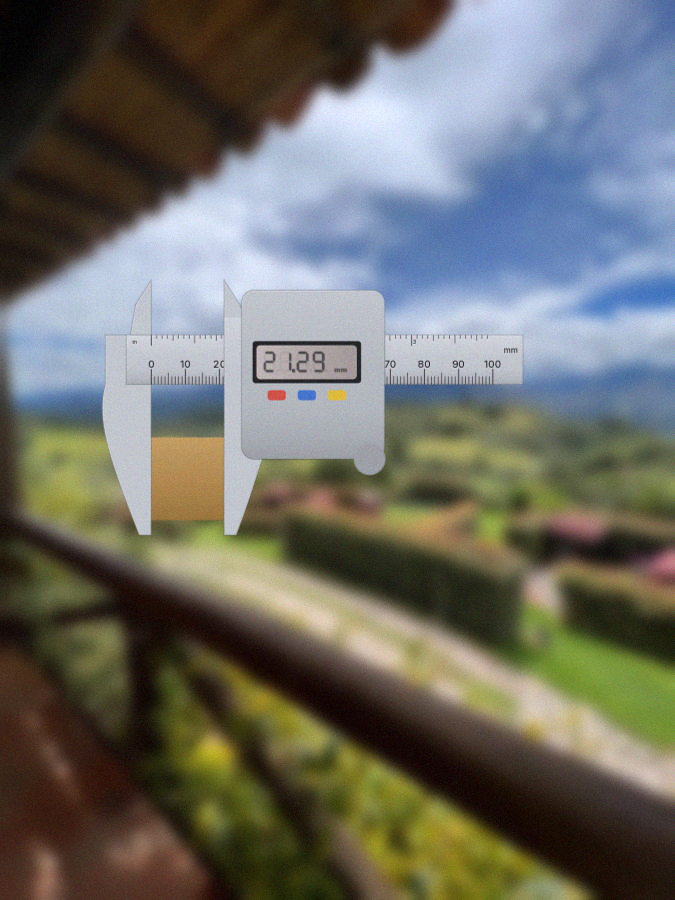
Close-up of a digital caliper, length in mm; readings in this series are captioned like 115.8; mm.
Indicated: 21.29; mm
